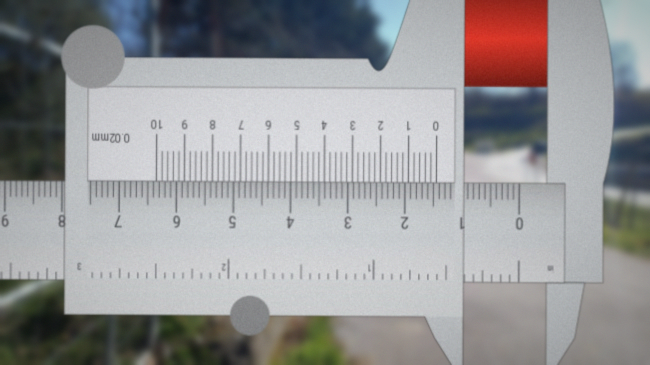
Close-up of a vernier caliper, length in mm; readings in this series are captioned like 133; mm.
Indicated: 14.5; mm
